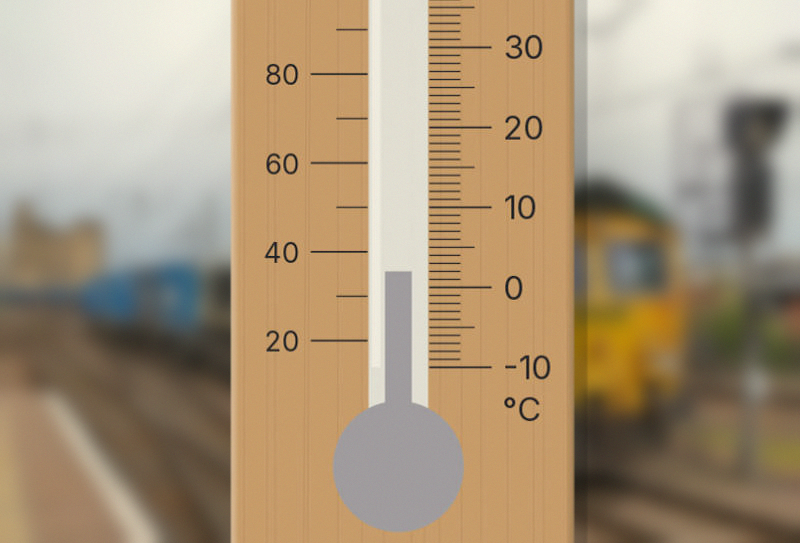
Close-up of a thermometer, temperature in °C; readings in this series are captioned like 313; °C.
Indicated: 2; °C
